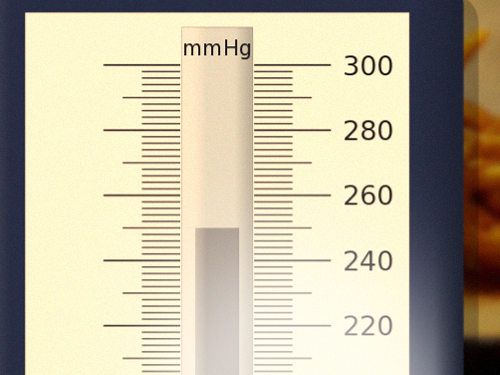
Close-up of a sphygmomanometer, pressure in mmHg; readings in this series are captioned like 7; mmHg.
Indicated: 250; mmHg
